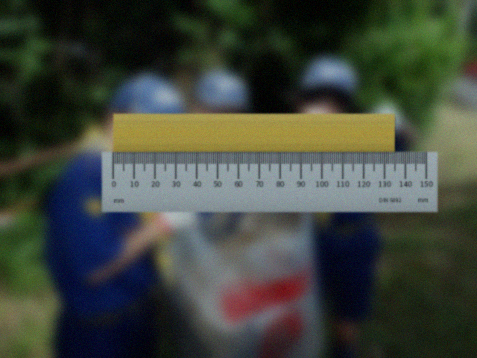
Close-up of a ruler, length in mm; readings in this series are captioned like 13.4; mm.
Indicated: 135; mm
